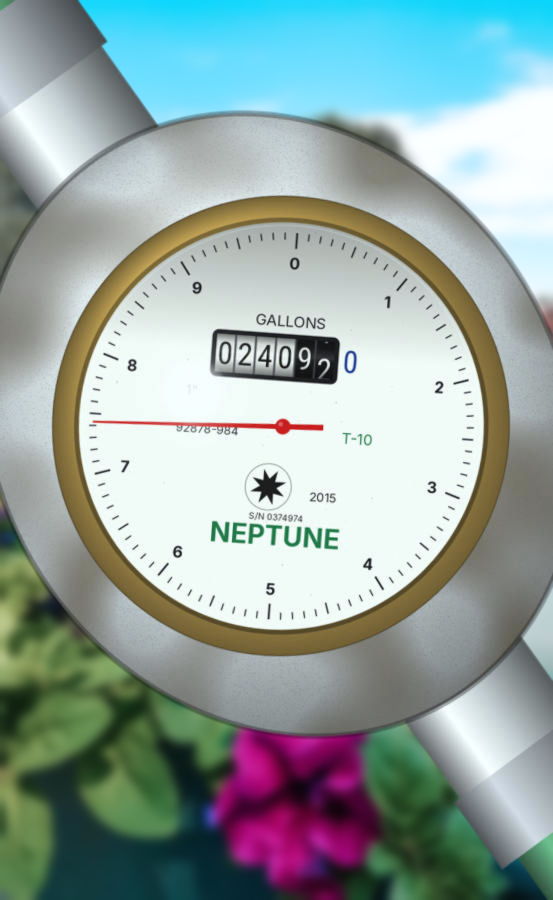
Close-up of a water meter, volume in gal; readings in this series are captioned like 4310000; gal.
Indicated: 240917.4; gal
